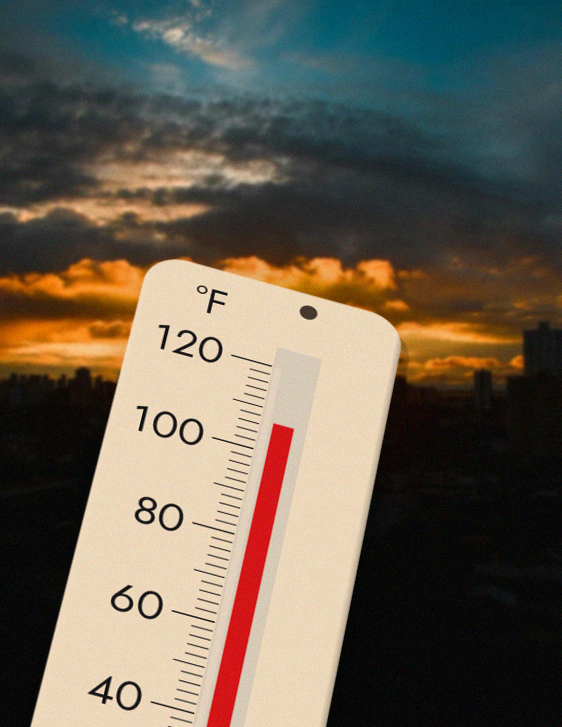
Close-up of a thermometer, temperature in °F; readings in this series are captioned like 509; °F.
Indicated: 107; °F
